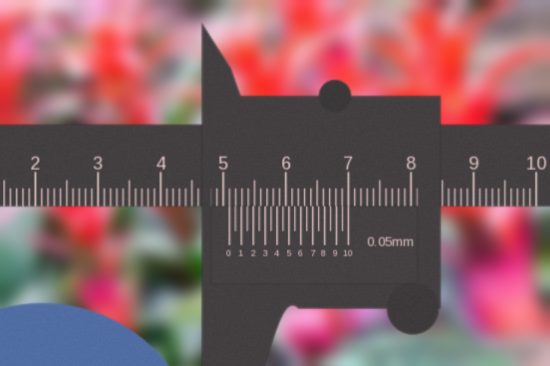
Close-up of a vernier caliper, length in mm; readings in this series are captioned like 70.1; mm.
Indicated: 51.0; mm
